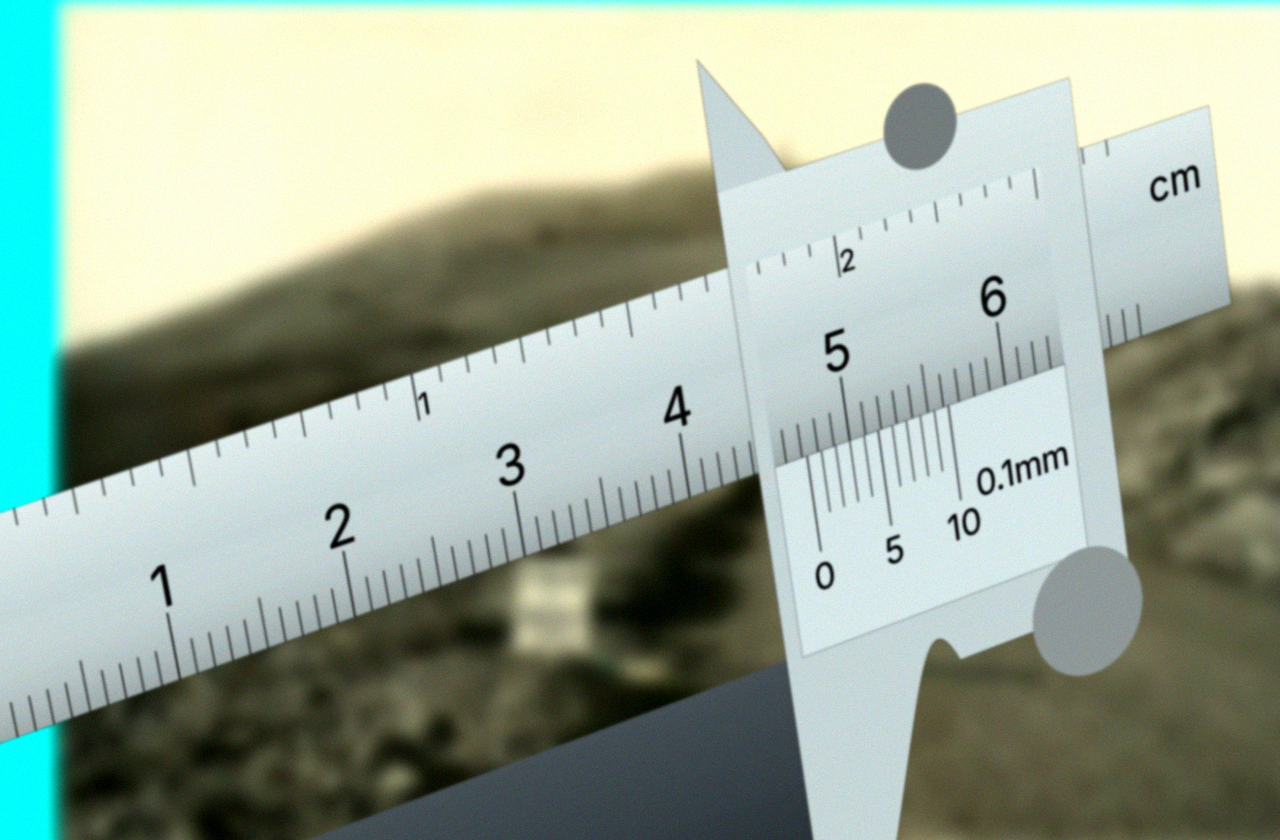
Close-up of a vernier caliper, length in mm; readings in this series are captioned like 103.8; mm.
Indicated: 47.3; mm
